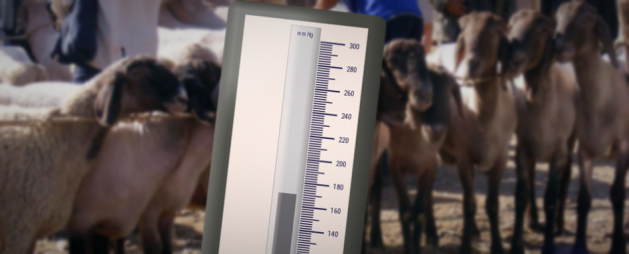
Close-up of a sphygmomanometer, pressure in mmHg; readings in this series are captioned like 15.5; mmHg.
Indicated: 170; mmHg
